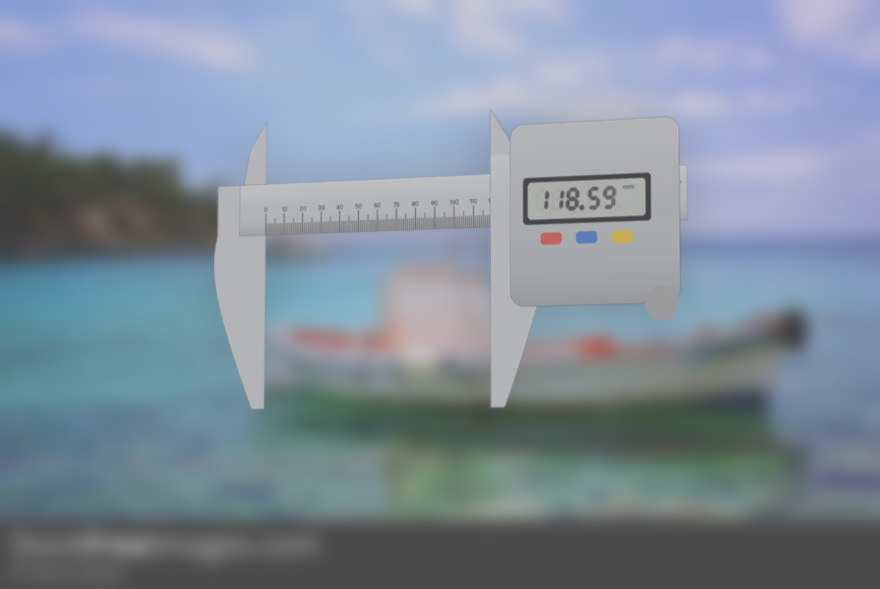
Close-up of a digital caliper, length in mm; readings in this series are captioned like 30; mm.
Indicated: 118.59; mm
